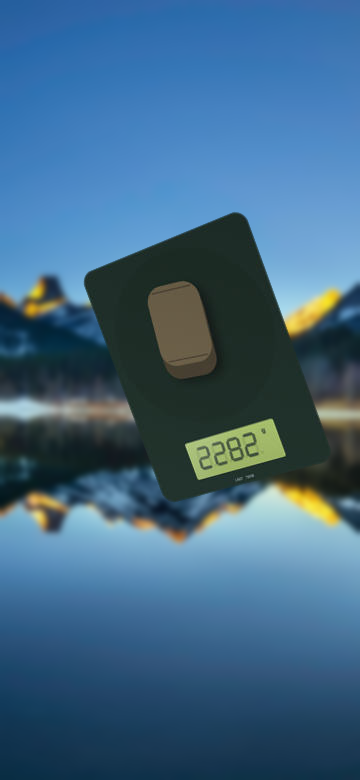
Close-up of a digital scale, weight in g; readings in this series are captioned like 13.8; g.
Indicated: 2282; g
